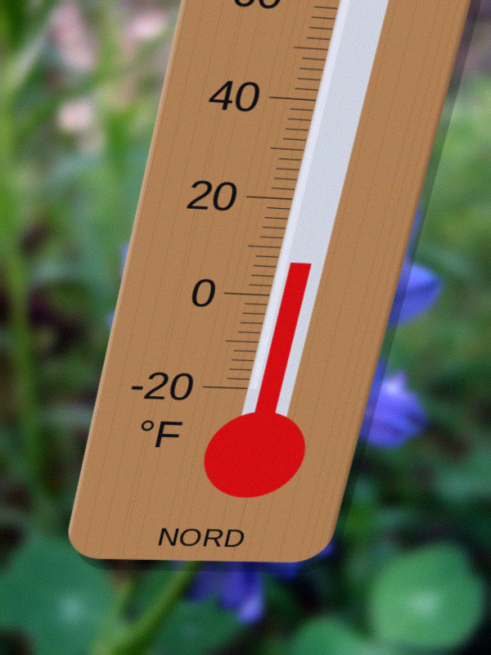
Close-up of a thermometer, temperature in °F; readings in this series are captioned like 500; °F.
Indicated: 7; °F
